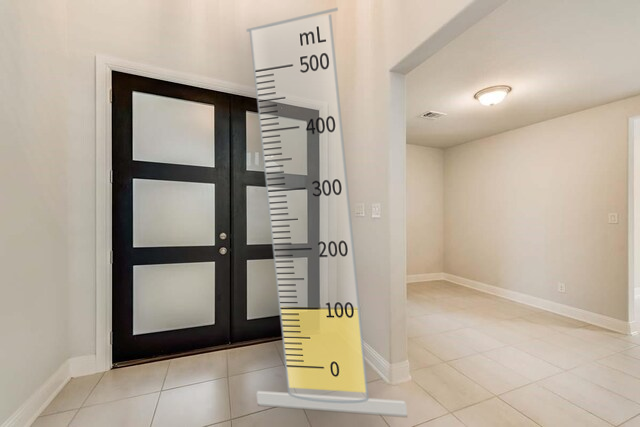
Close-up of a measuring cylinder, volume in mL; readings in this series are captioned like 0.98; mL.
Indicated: 100; mL
